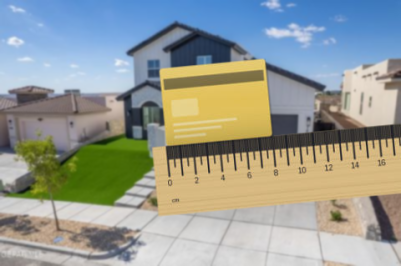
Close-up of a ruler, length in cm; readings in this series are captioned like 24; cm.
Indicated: 8; cm
